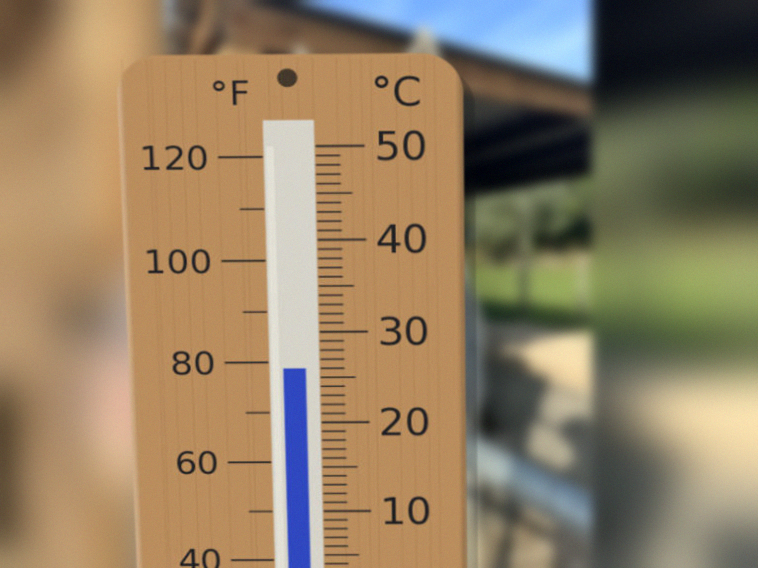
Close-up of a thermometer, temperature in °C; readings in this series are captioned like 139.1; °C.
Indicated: 26; °C
